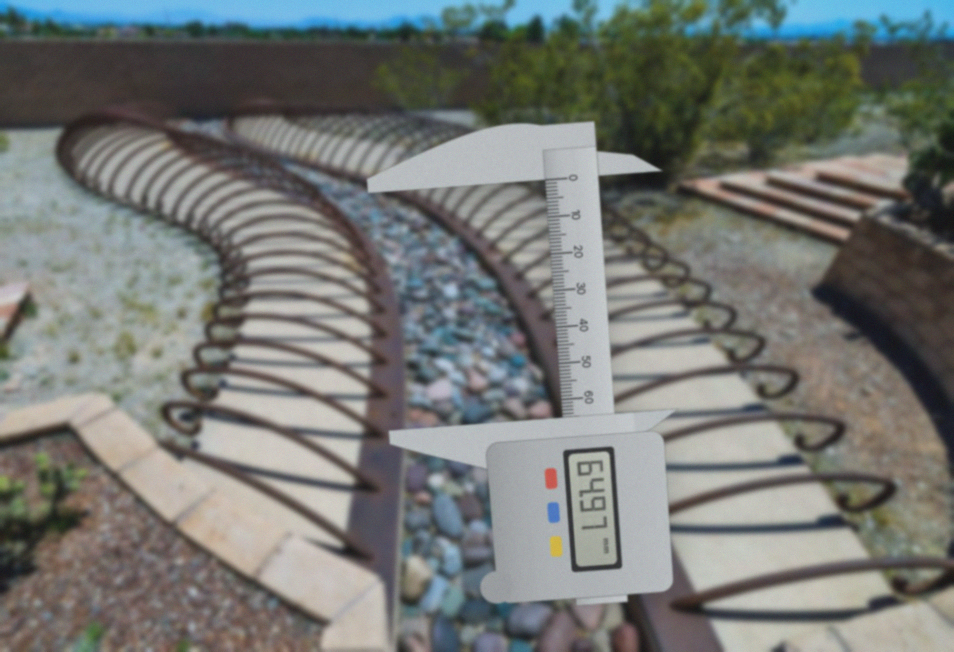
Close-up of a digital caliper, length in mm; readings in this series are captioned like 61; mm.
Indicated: 64.97; mm
